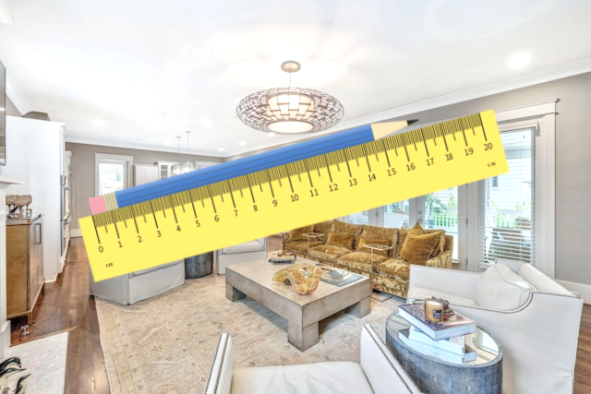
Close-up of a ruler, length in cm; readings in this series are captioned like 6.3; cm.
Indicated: 17; cm
